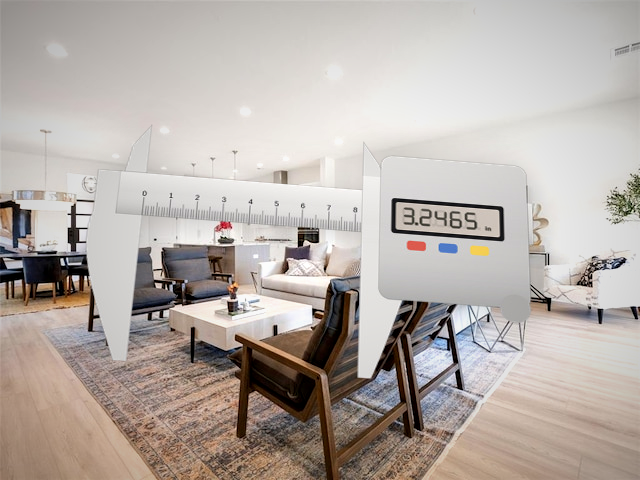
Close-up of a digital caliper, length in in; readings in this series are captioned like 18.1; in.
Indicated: 3.2465; in
